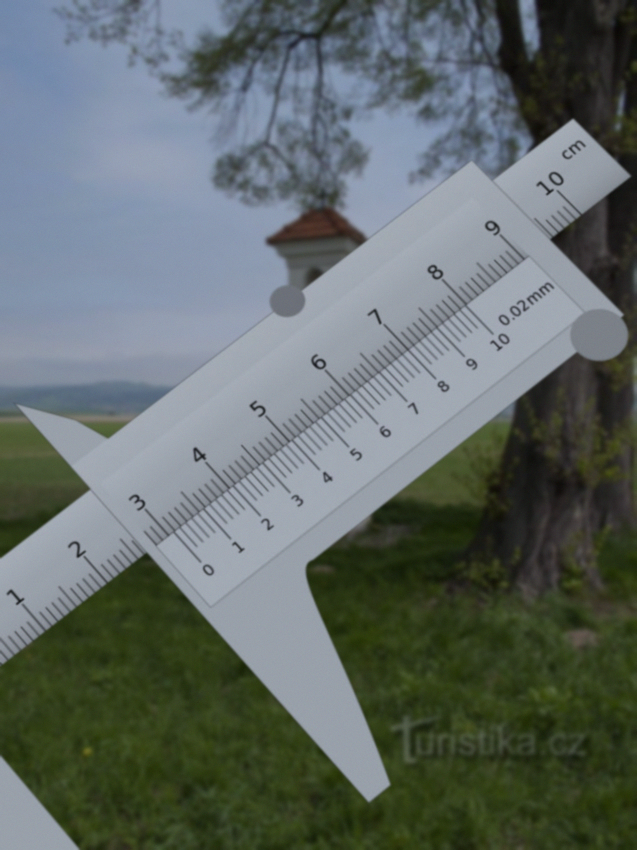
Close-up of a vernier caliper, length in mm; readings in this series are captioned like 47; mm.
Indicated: 30.8; mm
